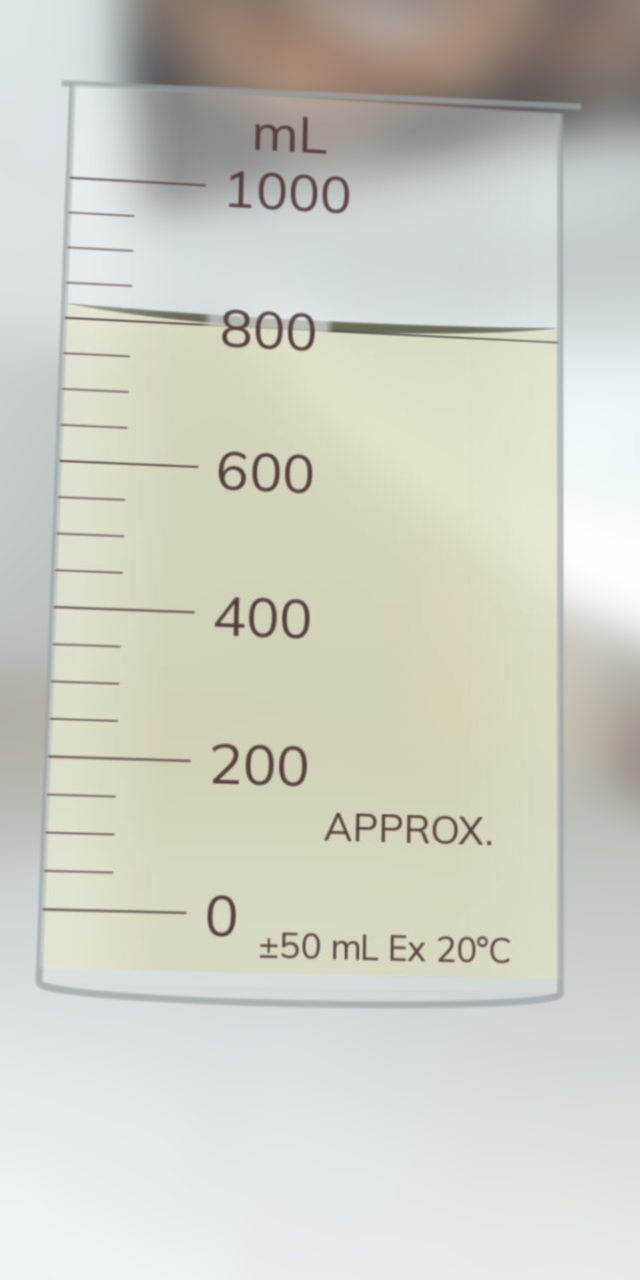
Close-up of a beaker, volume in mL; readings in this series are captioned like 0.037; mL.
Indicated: 800; mL
